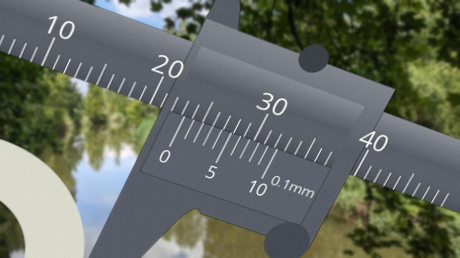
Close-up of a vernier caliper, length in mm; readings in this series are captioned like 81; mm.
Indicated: 23.3; mm
